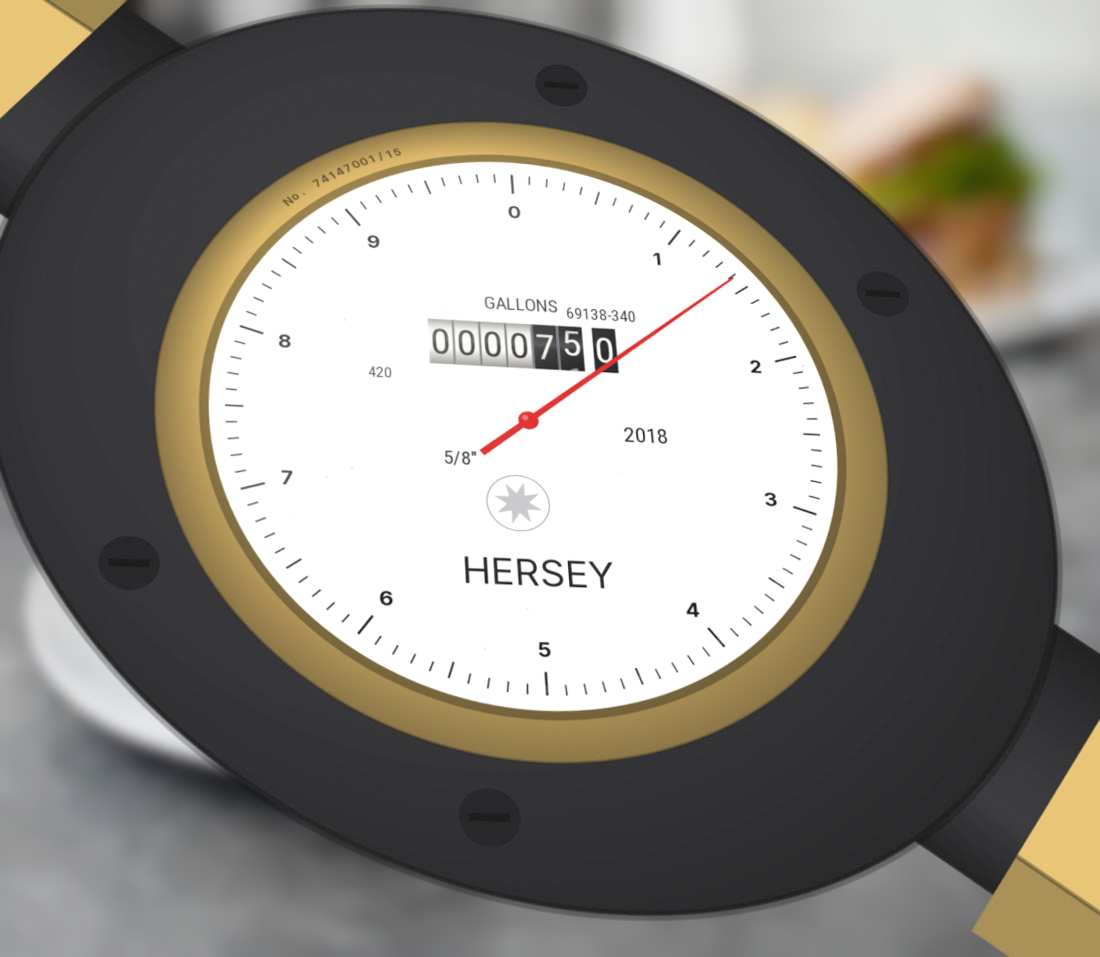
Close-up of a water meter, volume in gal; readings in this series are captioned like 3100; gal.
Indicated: 751.4; gal
